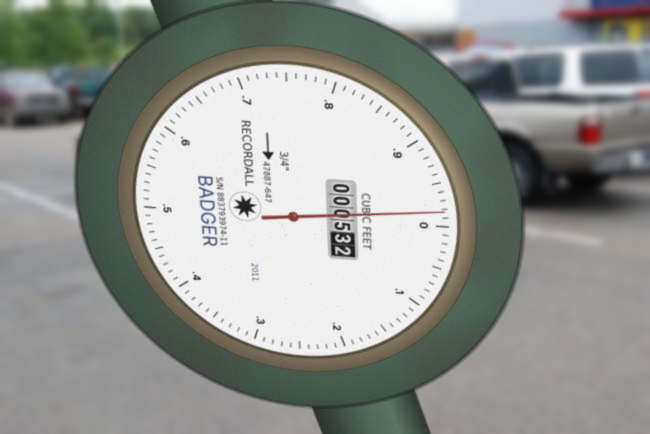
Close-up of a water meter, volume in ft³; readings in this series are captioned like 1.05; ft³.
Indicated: 531.98; ft³
